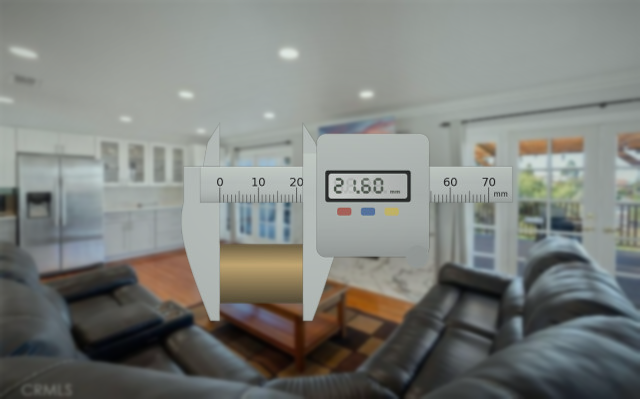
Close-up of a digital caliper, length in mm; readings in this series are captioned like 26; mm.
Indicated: 21.60; mm
